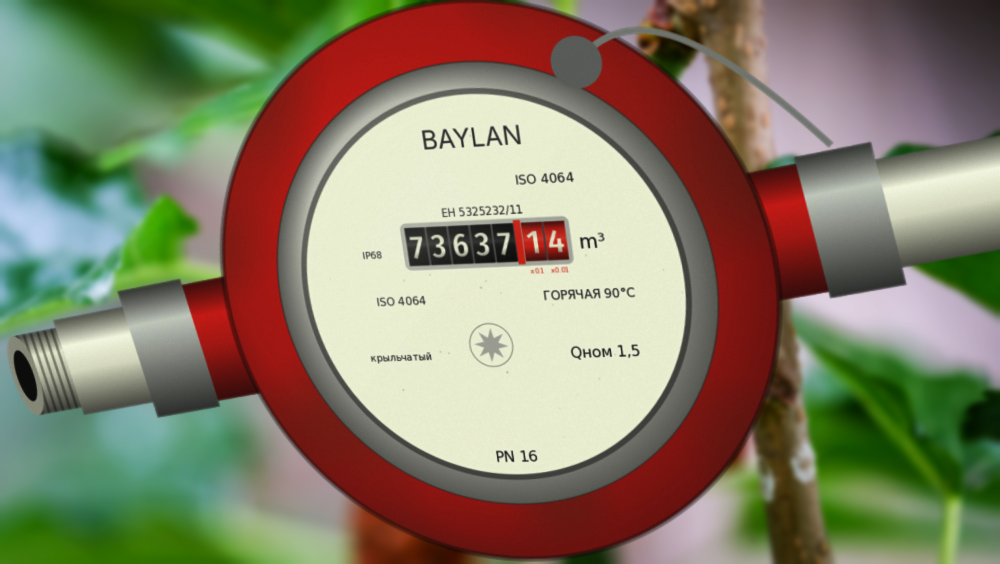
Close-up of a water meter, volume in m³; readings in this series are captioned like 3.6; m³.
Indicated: 73637.14; m³
